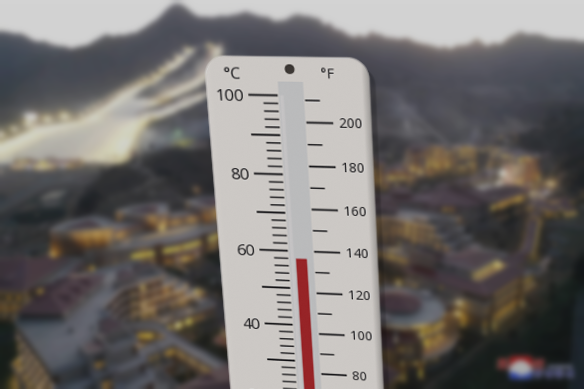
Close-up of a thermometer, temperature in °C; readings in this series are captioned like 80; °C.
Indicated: 58; °C
